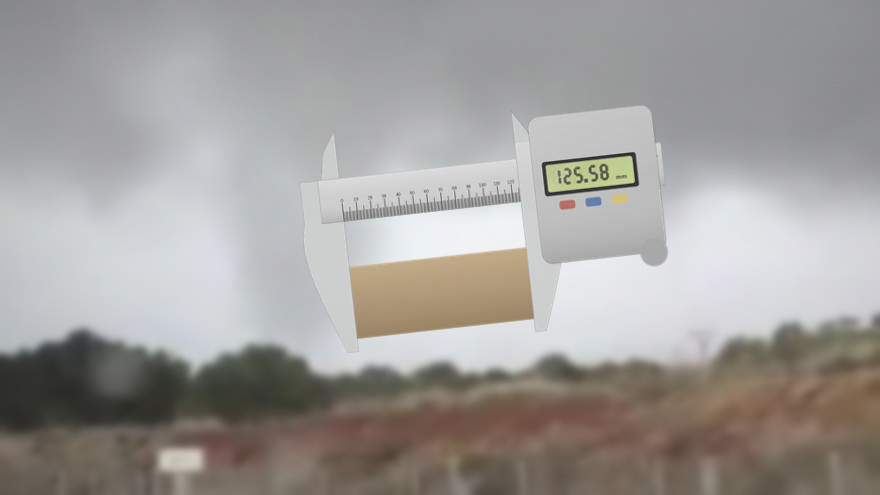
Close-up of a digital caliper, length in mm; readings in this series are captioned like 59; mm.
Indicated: 125.58; mm
